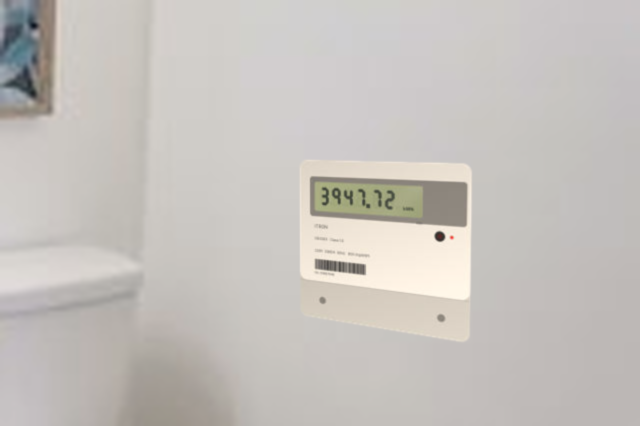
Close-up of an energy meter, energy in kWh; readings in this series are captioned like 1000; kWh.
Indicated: 3947.72; kWh
